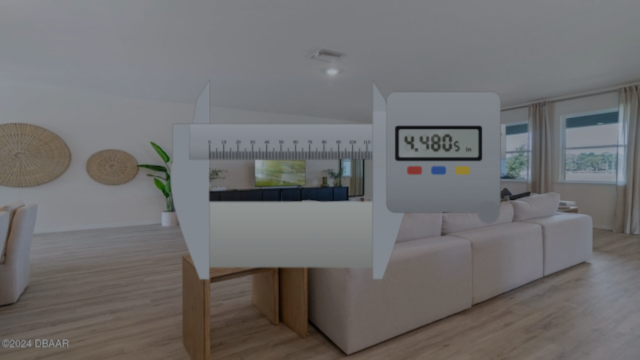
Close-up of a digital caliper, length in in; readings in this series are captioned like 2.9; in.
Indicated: 4.4805; in
